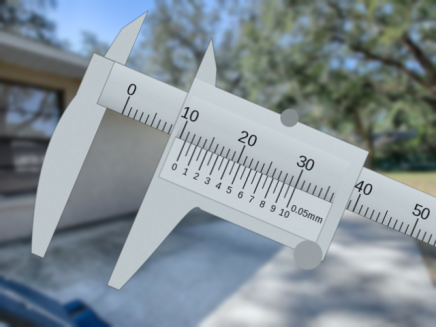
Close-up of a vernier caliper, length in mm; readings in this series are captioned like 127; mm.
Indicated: 11.0; mm
